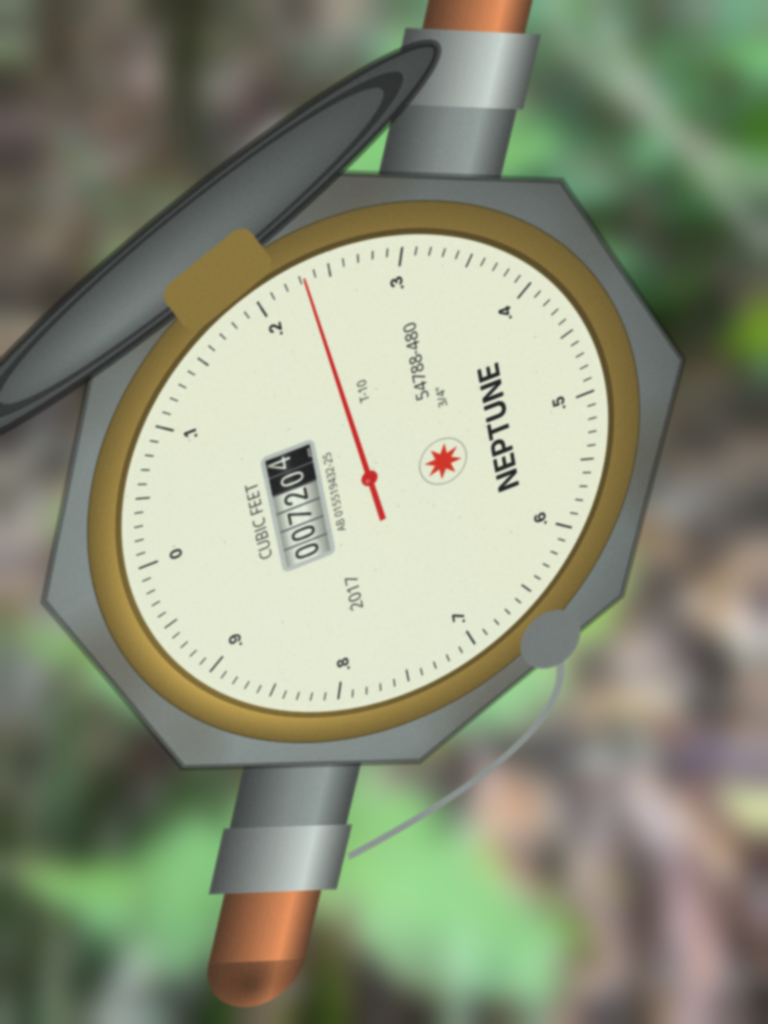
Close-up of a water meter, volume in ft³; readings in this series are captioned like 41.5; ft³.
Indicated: 7204.23; ft³
